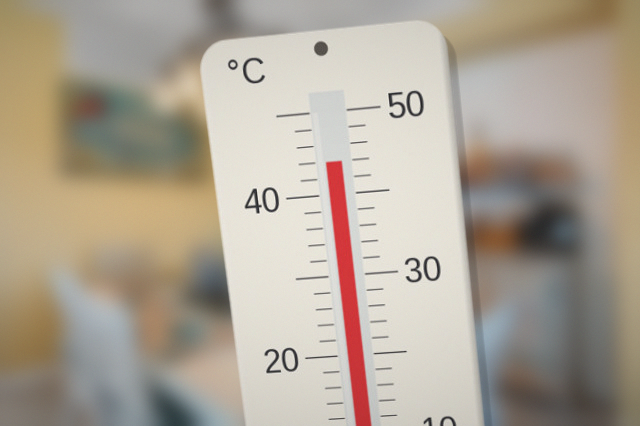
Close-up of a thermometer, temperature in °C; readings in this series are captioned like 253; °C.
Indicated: 44; °C
